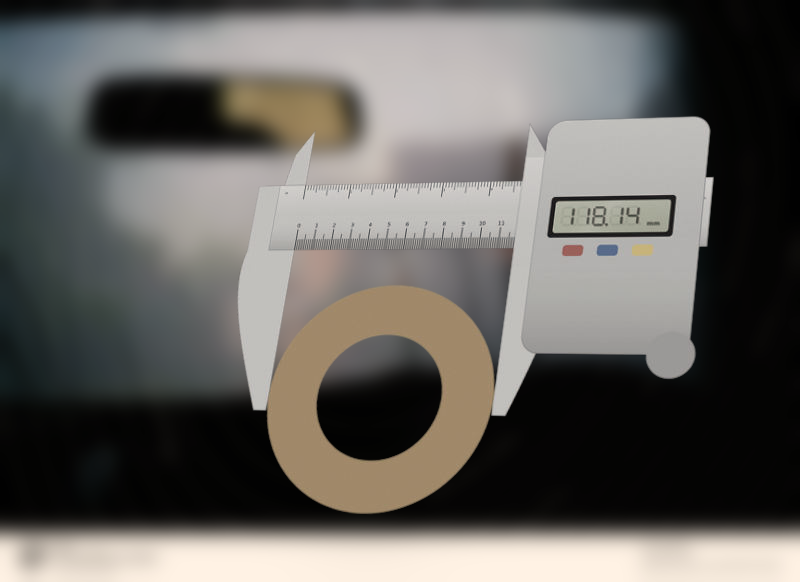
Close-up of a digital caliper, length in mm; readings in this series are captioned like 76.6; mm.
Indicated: 118.14; mm
